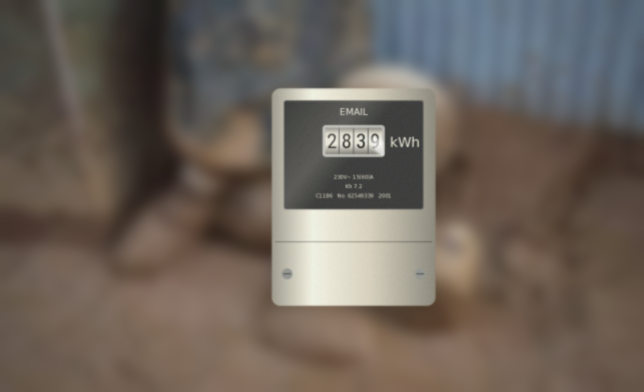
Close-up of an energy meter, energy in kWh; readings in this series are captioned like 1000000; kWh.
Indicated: 2839; kWh
